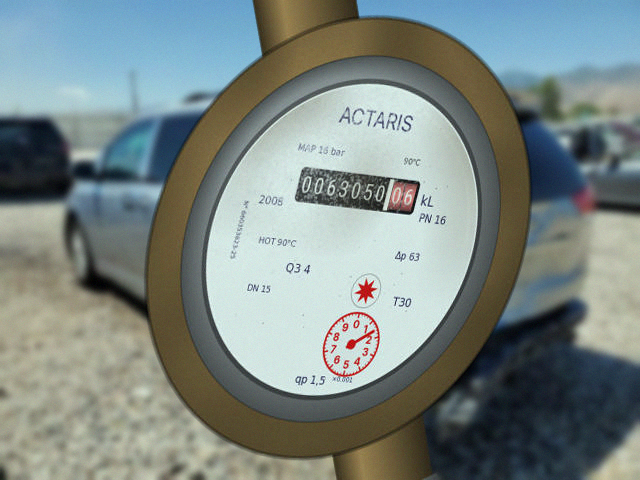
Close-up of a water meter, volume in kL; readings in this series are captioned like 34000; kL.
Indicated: 63050.061; kL
